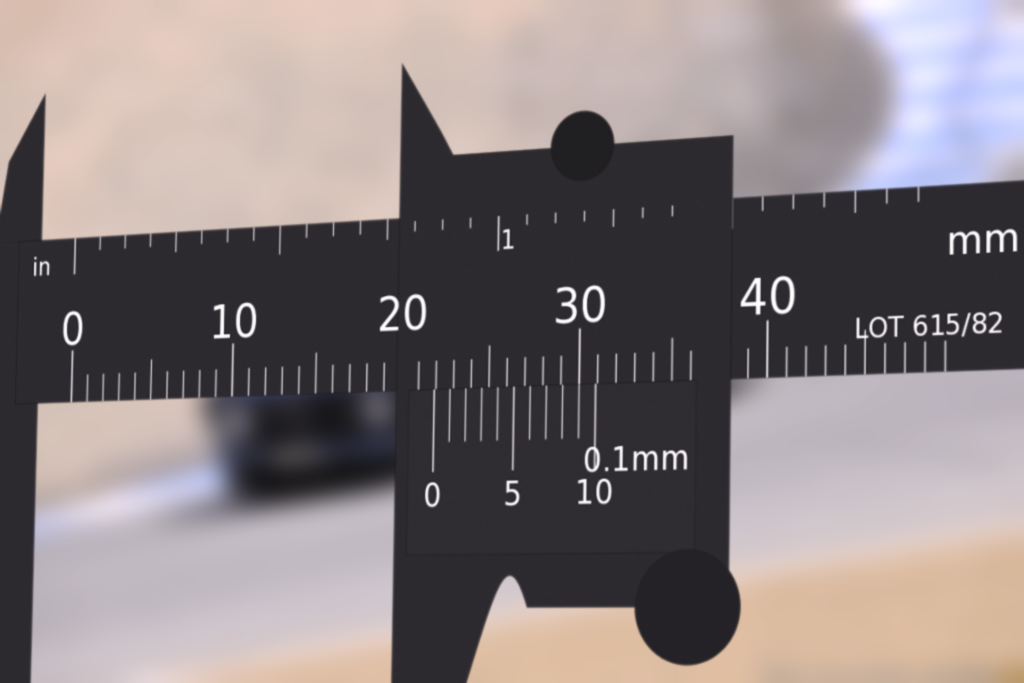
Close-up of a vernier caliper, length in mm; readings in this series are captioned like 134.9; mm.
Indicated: 21.9; mm
